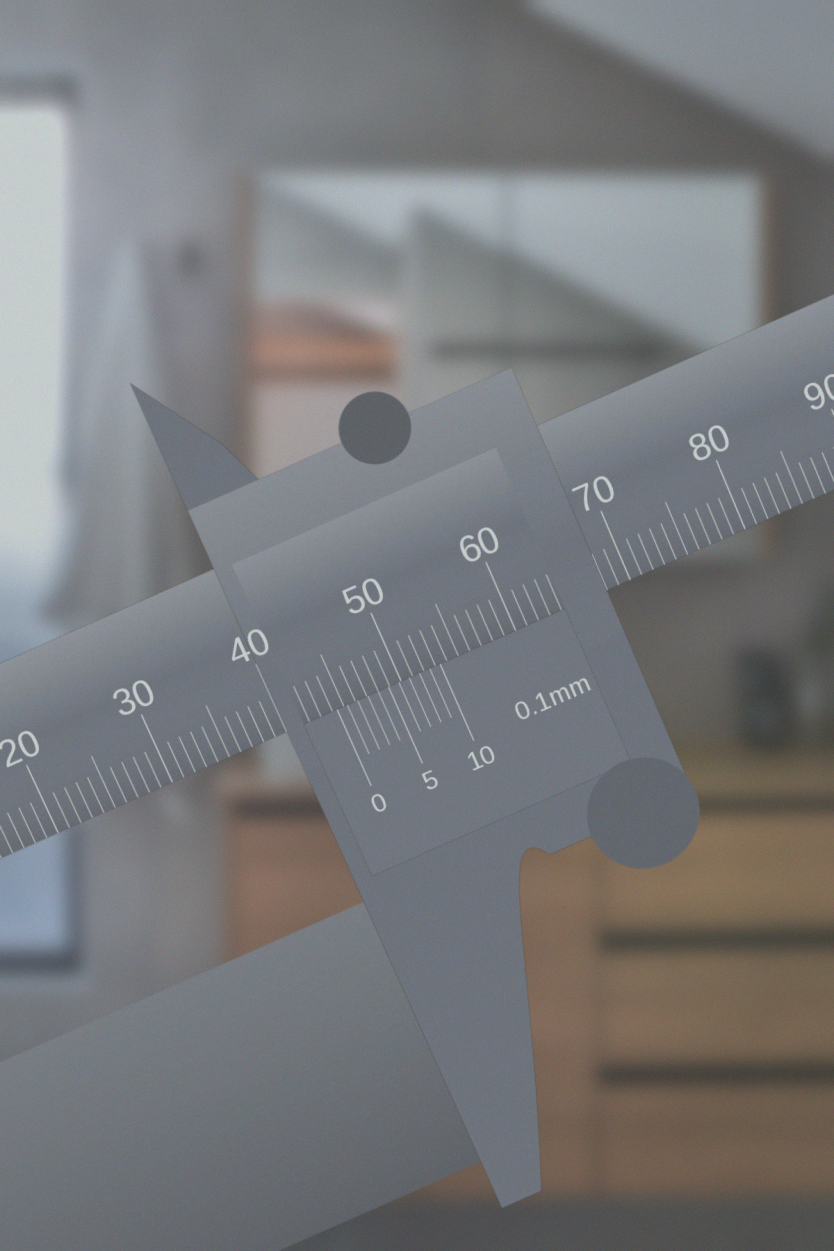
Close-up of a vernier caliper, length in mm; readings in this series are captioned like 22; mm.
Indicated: 44.4; mm
